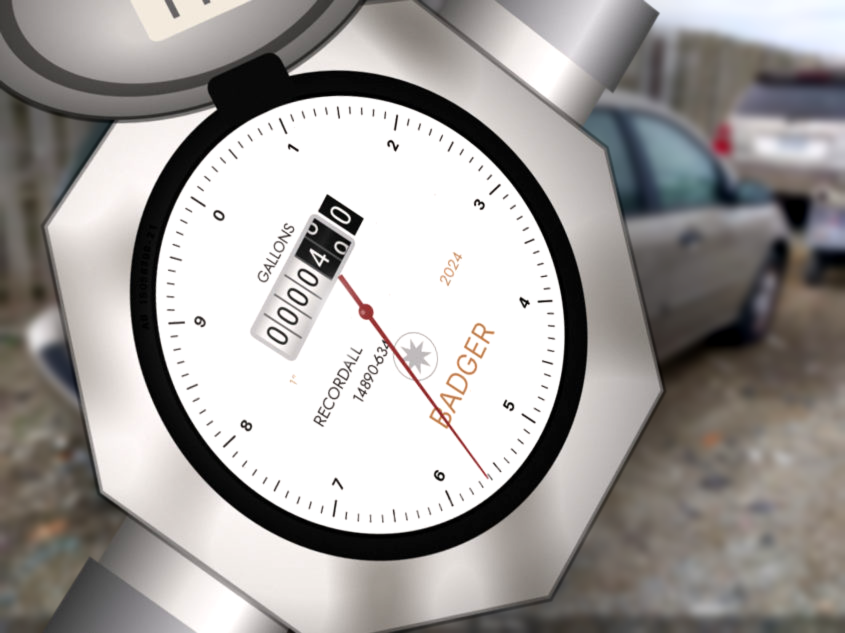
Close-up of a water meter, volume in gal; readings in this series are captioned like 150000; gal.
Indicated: 485.6; gal
